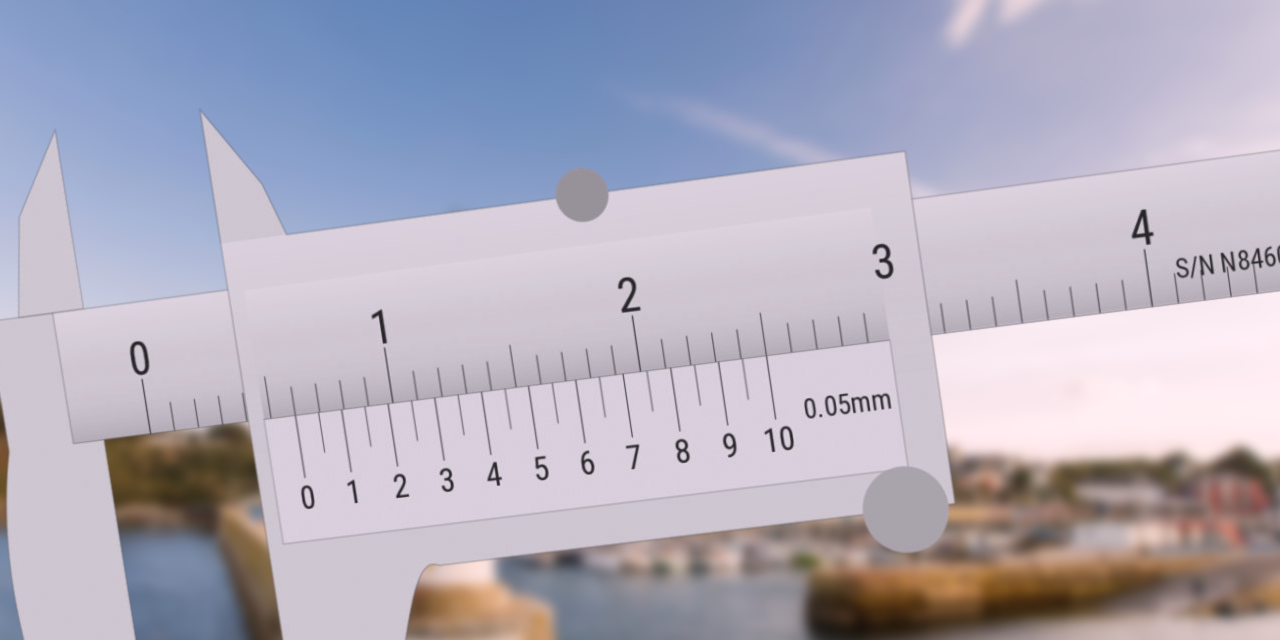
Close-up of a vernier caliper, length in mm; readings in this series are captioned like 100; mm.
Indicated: 6.0; mm
